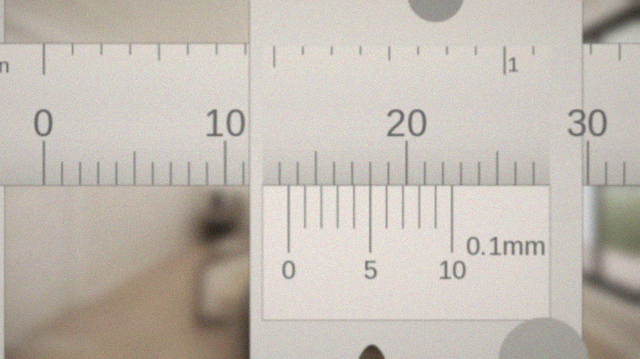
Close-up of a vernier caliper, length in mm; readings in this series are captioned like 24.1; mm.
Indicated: 13.5; mm
